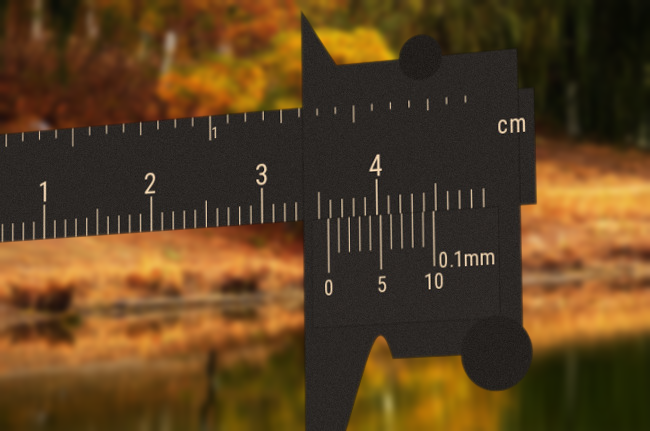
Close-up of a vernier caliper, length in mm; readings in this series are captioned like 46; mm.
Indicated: 35.8; mm
